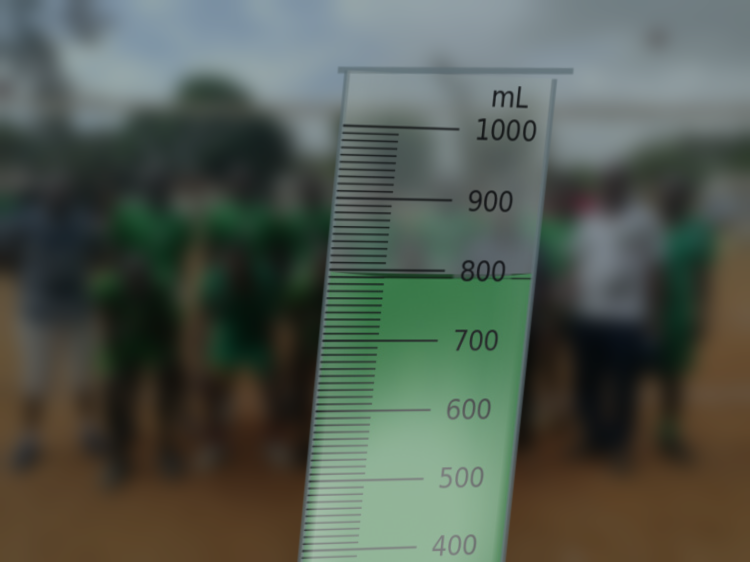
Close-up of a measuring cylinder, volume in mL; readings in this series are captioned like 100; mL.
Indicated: 790; mL
